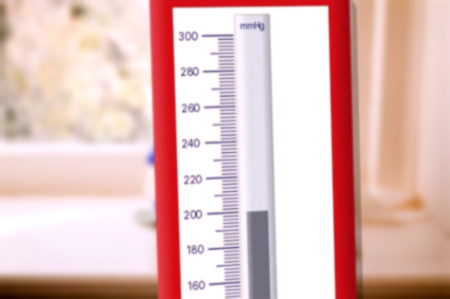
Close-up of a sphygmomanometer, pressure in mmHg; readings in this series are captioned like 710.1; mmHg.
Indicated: 200; mmHg
